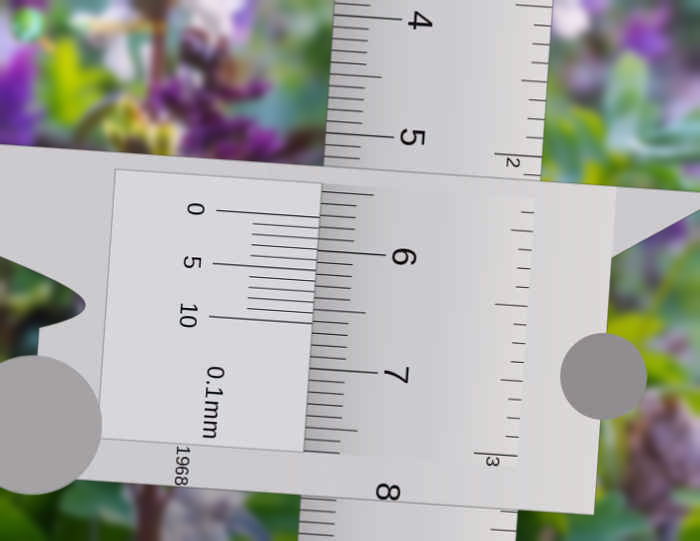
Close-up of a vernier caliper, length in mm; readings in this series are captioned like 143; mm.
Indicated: 57.2; mm
